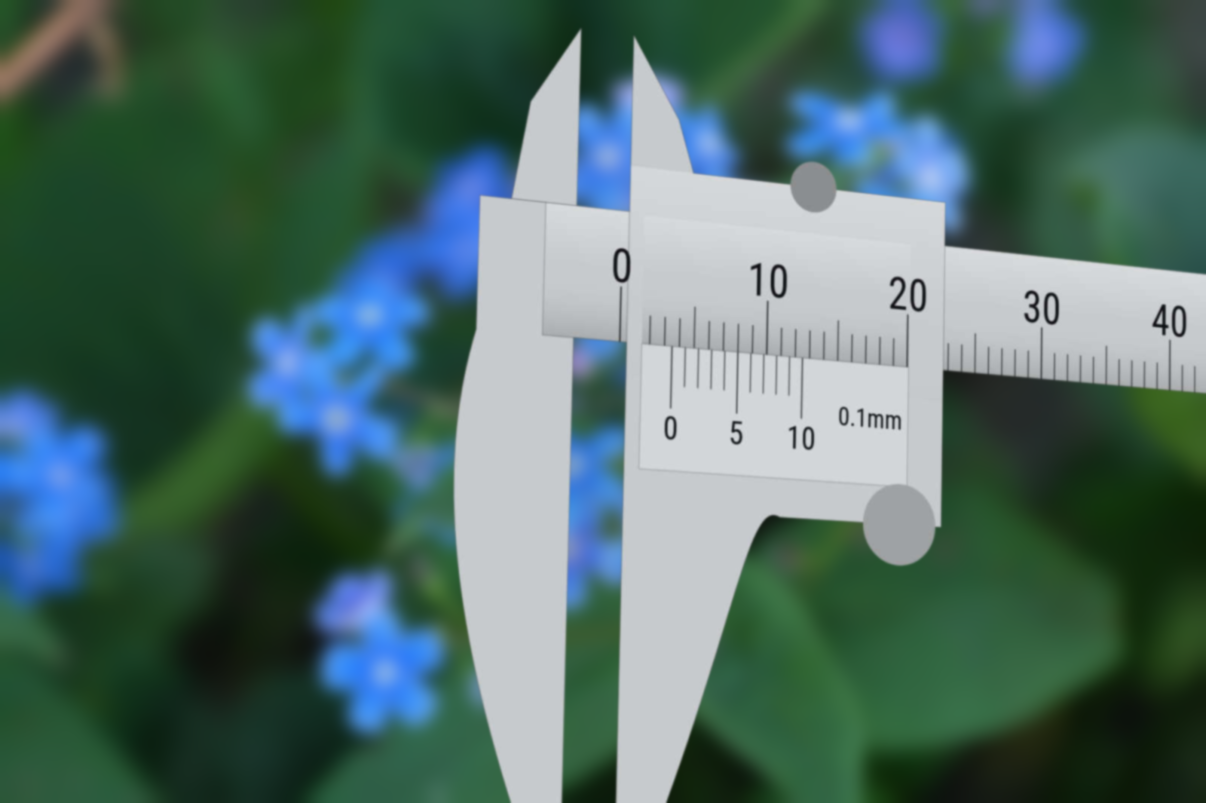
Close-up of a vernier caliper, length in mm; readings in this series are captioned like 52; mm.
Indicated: 3.5; mm
